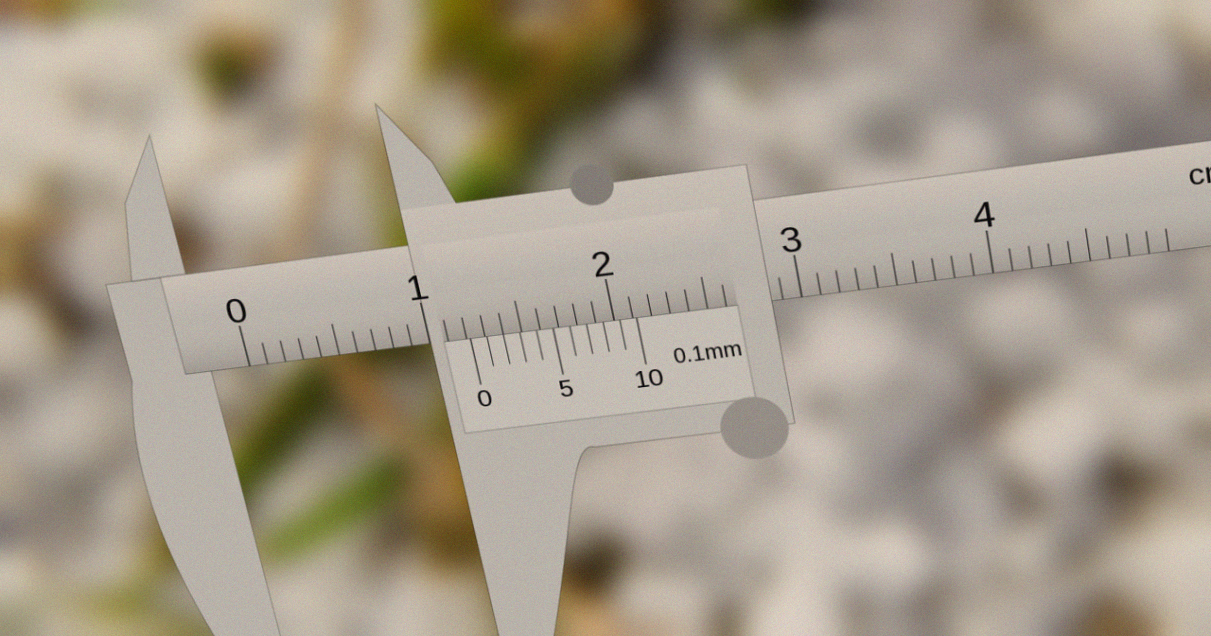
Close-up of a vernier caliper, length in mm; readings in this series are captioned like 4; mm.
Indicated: 12.2; mm
